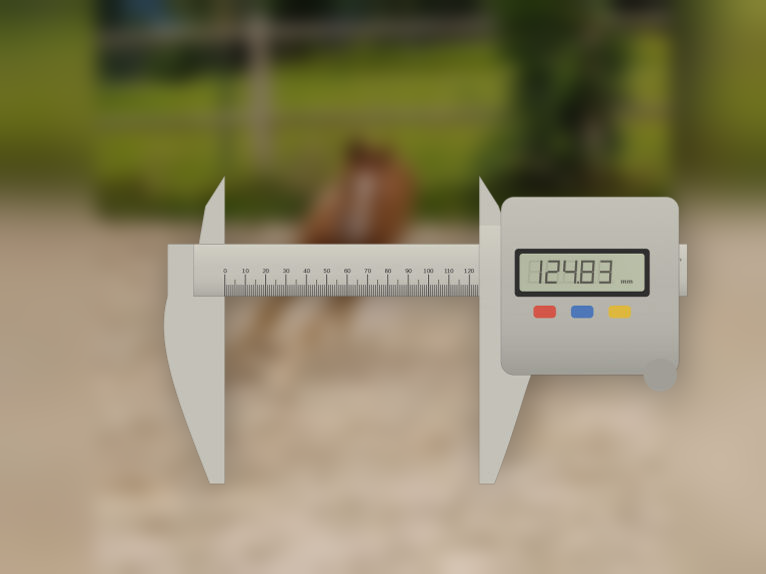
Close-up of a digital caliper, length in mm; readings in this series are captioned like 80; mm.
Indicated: 124.83; mm
